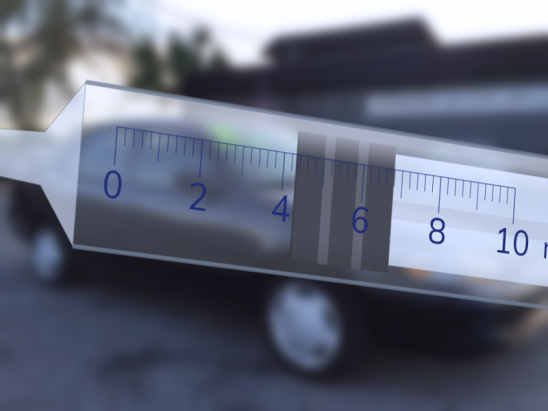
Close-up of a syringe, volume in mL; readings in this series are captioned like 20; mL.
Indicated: 4.3; mL
